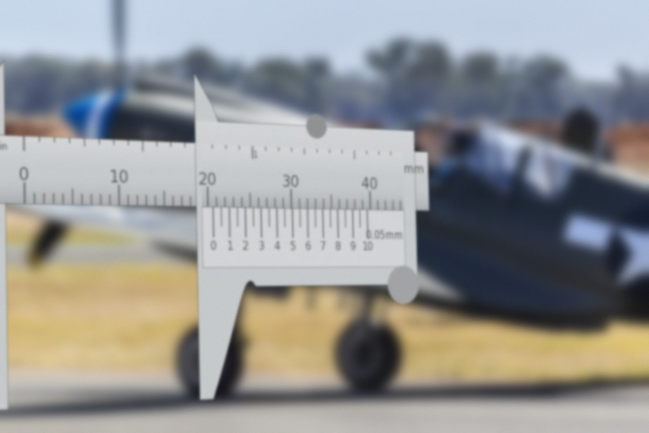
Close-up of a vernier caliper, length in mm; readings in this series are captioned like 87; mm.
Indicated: 20.6; mm
